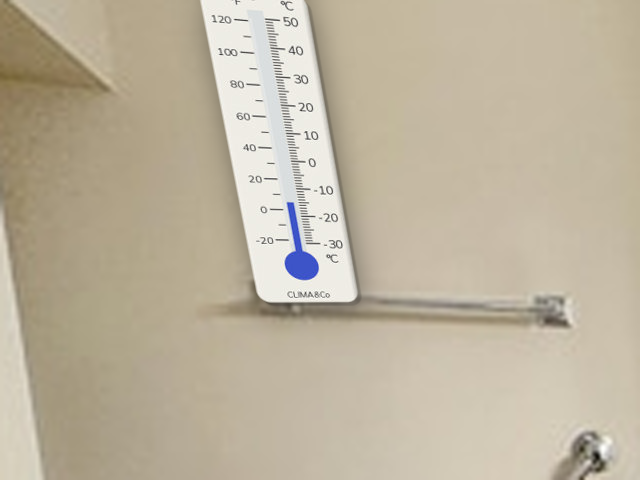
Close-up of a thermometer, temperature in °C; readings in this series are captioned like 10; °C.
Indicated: -15; °C
